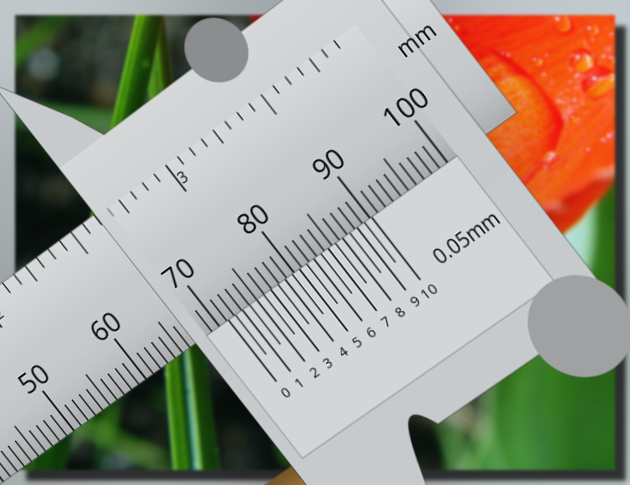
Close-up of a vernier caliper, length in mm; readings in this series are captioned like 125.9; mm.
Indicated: 71.2; mm
